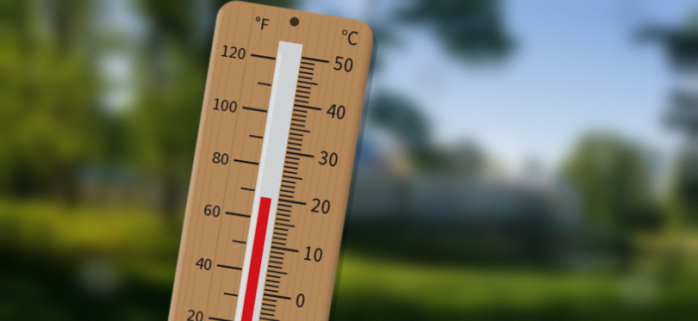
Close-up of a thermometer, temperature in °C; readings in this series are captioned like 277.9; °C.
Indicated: 20; °C
